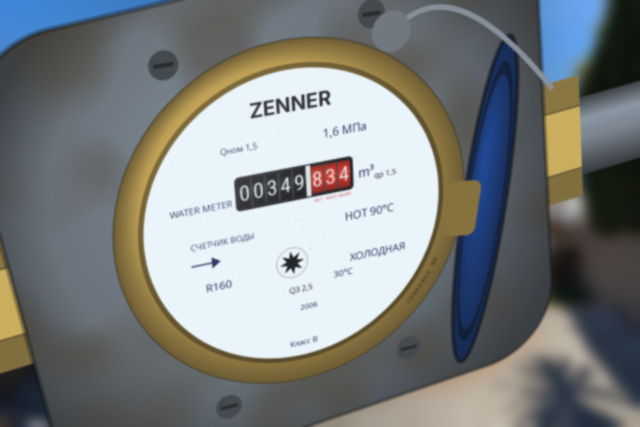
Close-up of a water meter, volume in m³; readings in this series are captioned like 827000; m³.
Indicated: 349.834; m³
